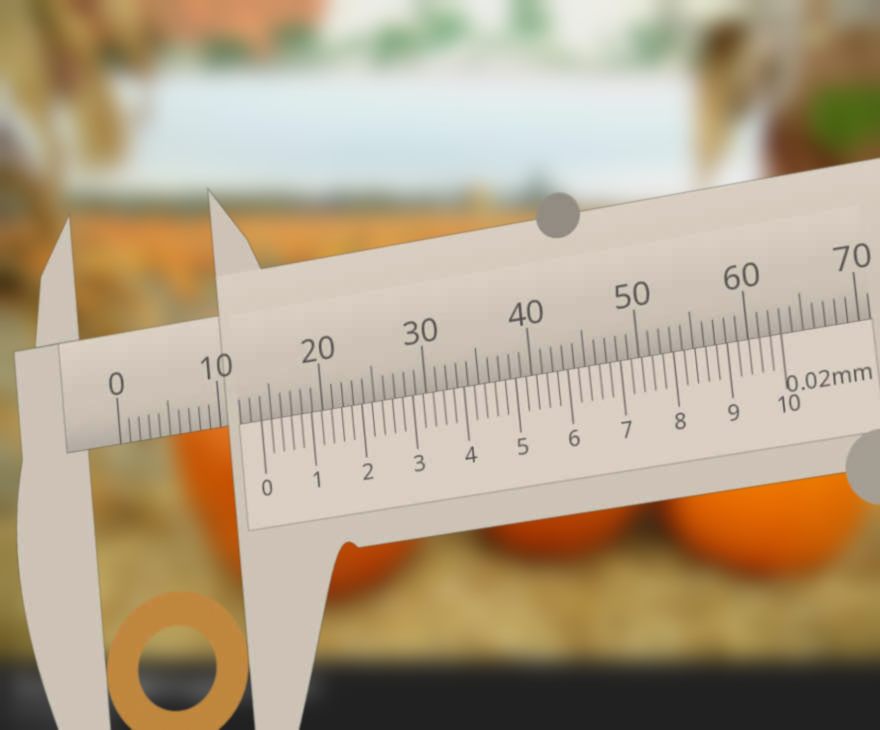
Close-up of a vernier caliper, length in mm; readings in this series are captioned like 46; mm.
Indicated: 14.0; mm
